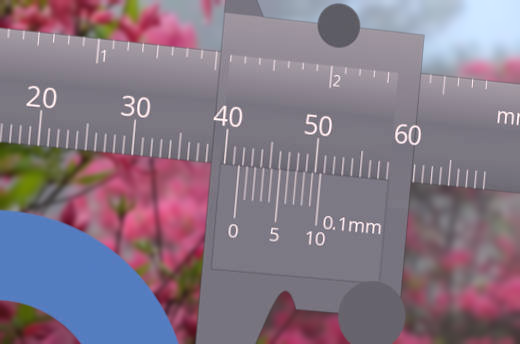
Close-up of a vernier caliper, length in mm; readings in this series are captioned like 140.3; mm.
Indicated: 41.6; mm
